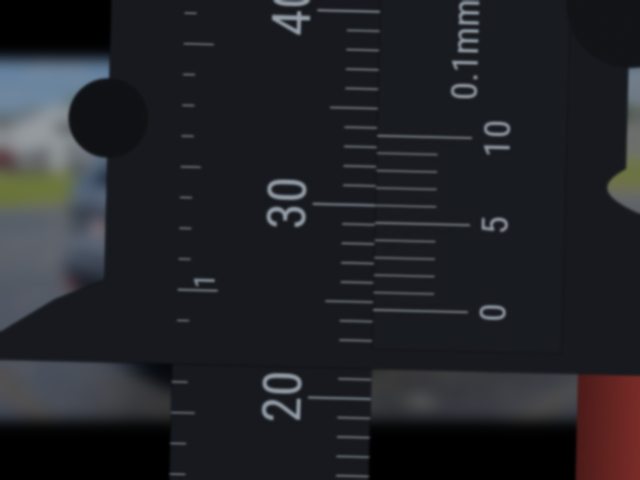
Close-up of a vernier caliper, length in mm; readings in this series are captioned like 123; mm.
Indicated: 24.6; mm
